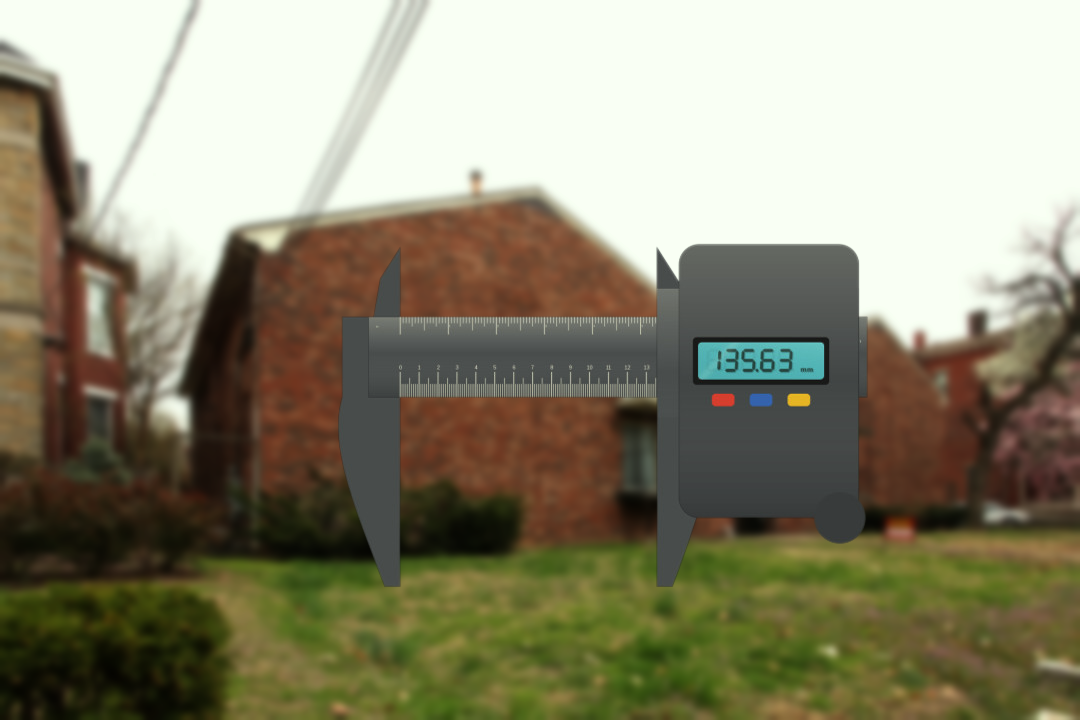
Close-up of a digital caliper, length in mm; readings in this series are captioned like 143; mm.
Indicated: 135.63; mm
